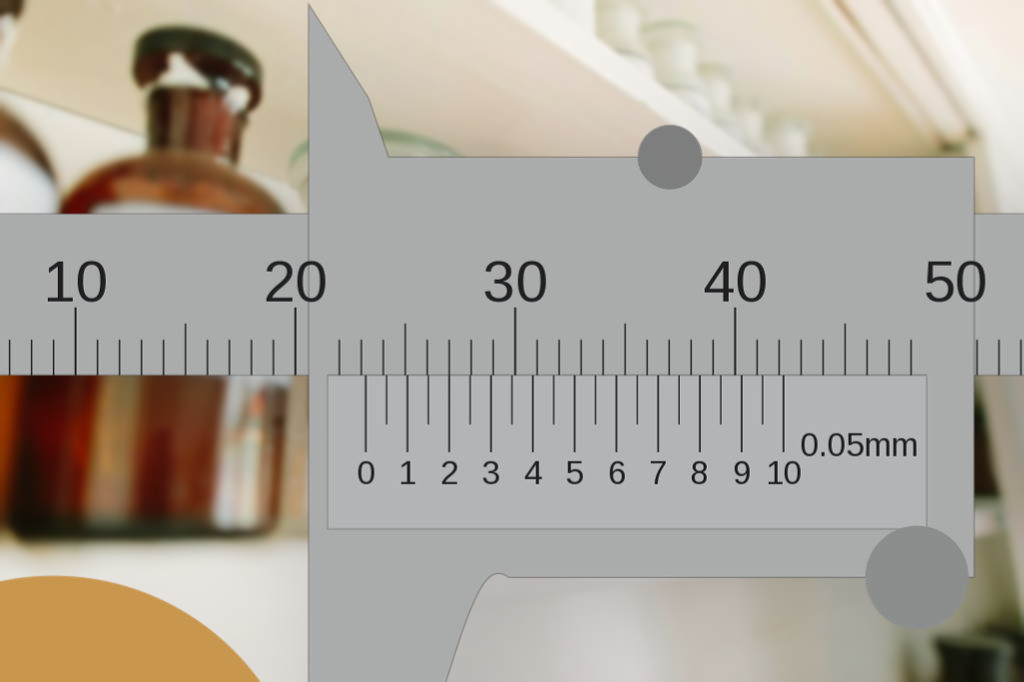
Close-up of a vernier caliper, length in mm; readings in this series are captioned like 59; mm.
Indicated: 23.2; mm
